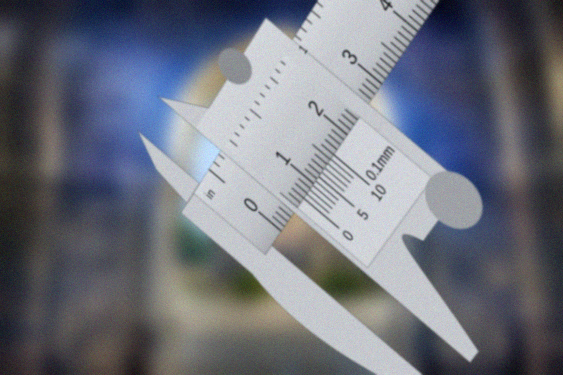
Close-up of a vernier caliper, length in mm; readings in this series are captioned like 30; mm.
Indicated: 7.0; mm
